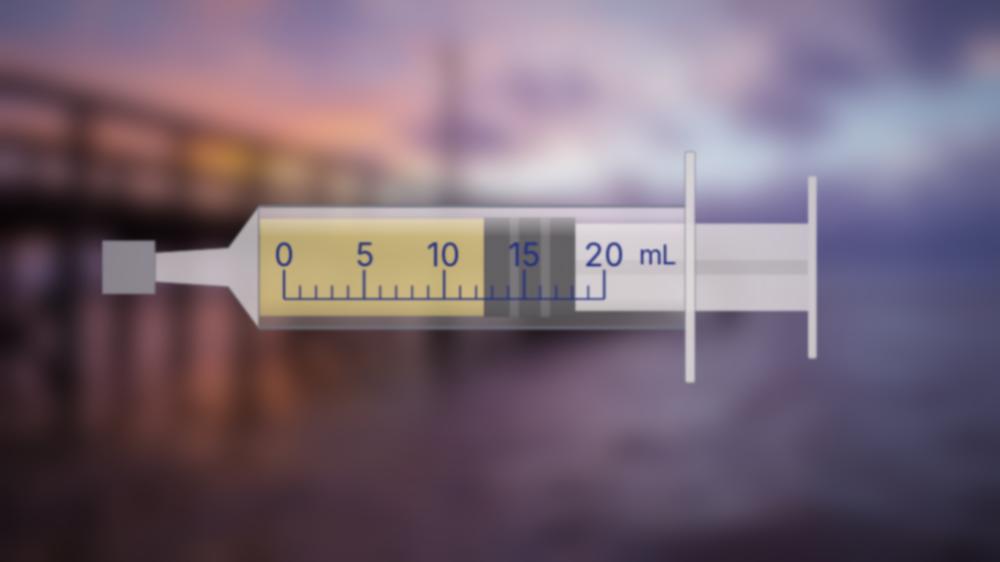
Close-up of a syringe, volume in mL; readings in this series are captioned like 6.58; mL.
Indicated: 12.5; mL
